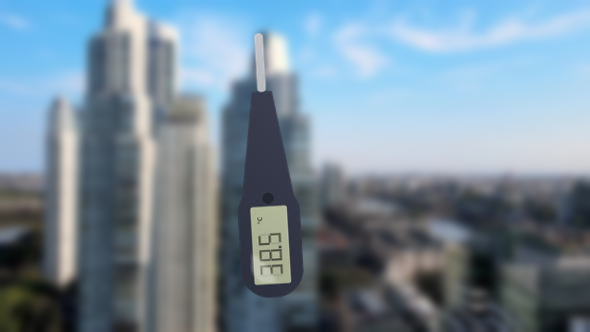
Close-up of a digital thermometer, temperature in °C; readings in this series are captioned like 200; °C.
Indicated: 38.5; °C
